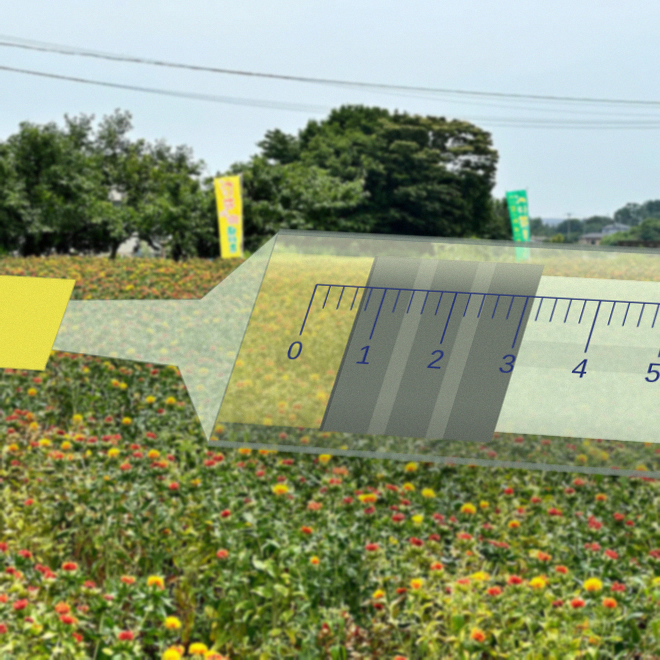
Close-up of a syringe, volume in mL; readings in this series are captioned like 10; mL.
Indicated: 0.7; mL
